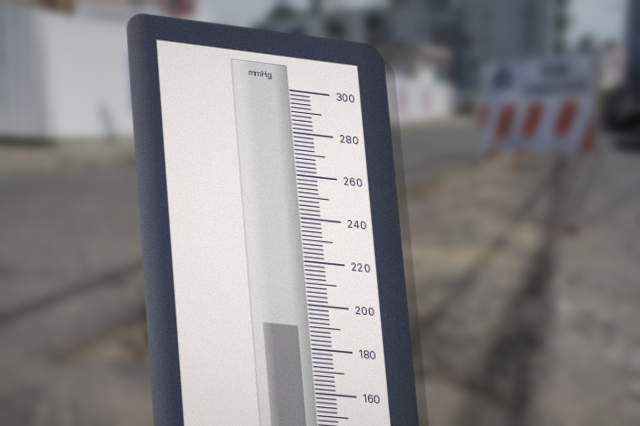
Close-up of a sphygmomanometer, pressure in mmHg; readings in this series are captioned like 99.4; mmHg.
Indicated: 190; mmHg
